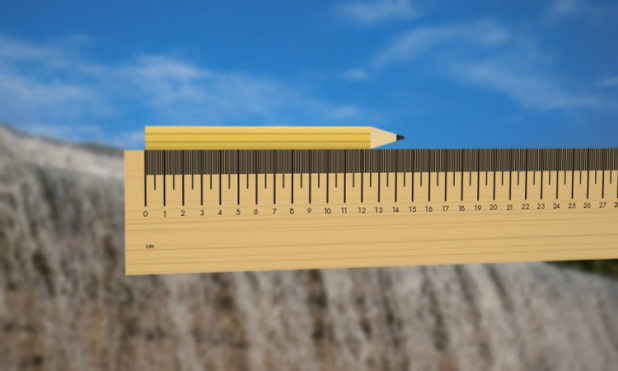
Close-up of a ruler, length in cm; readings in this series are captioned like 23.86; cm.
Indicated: 14.5; cm
